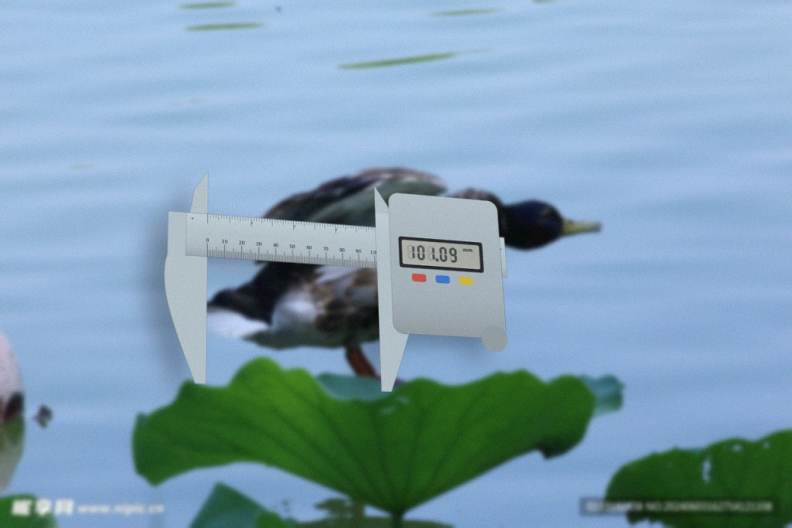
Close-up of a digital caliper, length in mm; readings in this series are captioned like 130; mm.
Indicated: 101.09; mm
